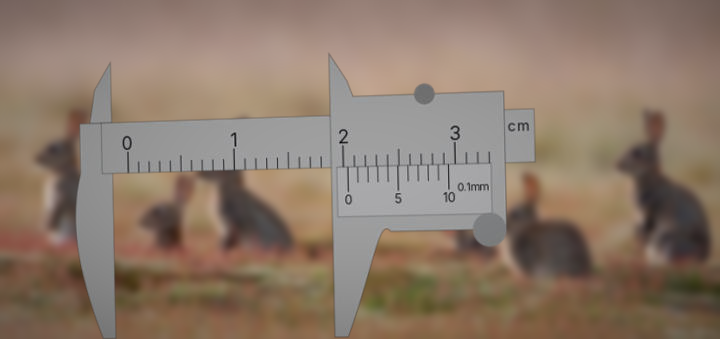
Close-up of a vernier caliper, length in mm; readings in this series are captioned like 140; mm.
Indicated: 20.4; mm
